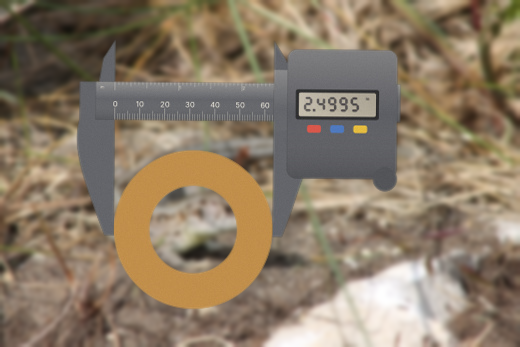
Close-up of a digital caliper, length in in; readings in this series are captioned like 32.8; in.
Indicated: 2.4995; in
